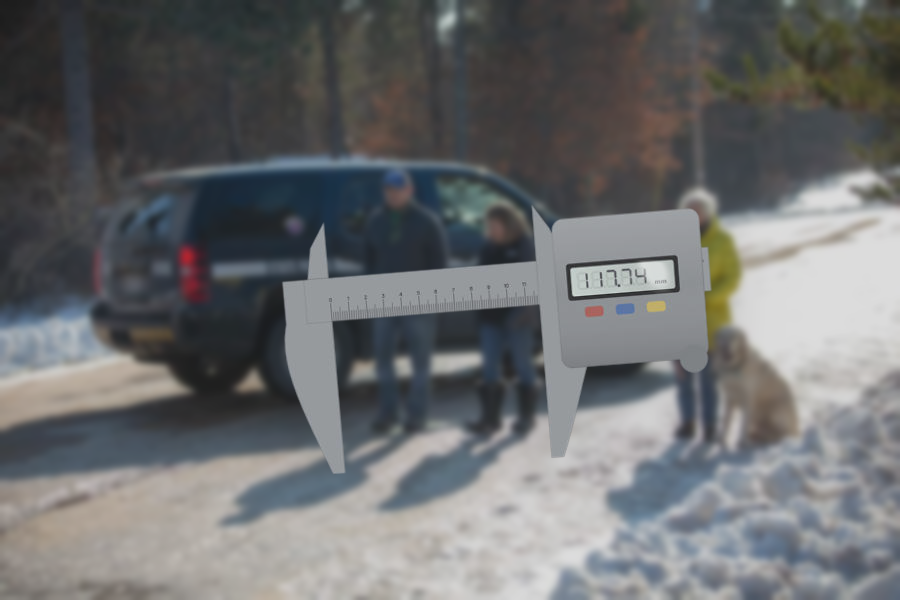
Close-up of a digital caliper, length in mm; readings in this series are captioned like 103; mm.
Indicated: 117.74; mm
